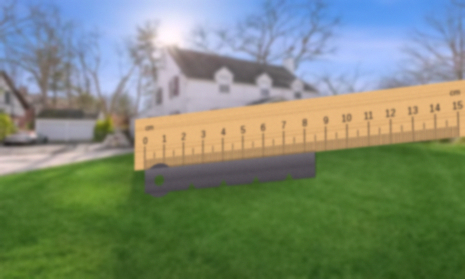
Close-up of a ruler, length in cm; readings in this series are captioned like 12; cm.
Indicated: 8.5; cm
